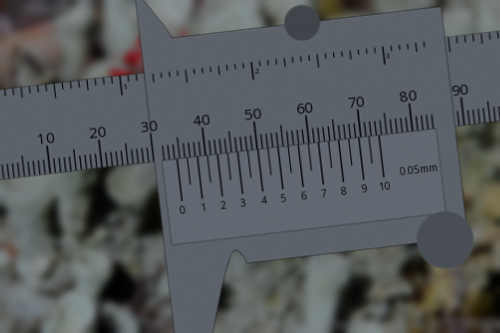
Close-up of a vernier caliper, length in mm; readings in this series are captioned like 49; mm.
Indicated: 34.5; mm
